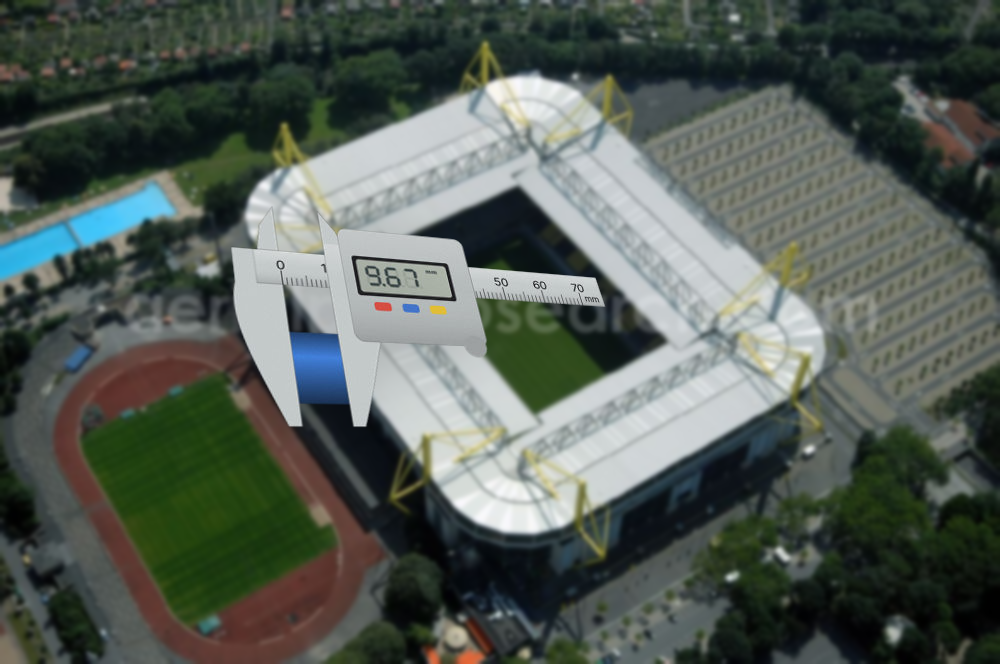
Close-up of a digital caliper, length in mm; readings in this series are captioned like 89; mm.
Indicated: 9.67; mm
